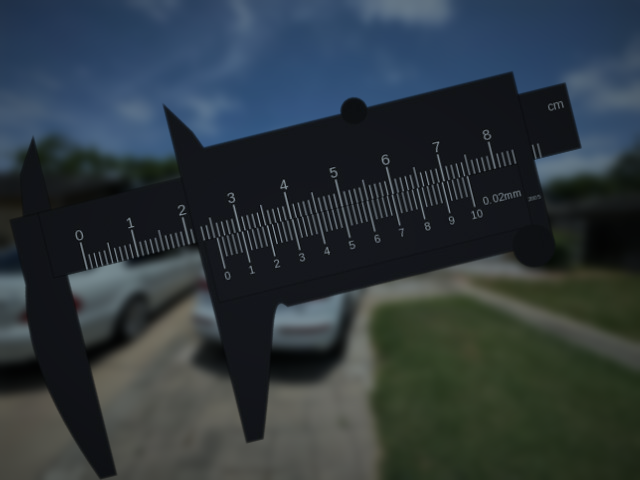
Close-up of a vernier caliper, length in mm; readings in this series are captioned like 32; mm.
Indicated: 25.5; mm
